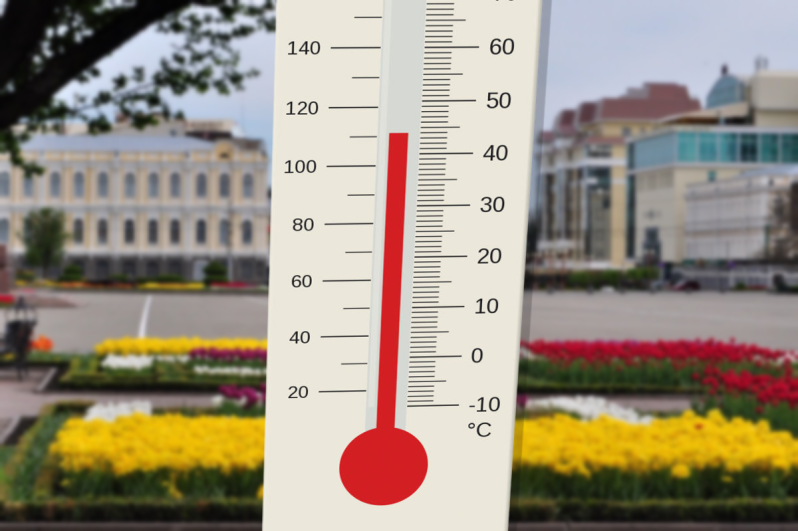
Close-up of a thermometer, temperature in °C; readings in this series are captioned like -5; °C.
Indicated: 44; °C
